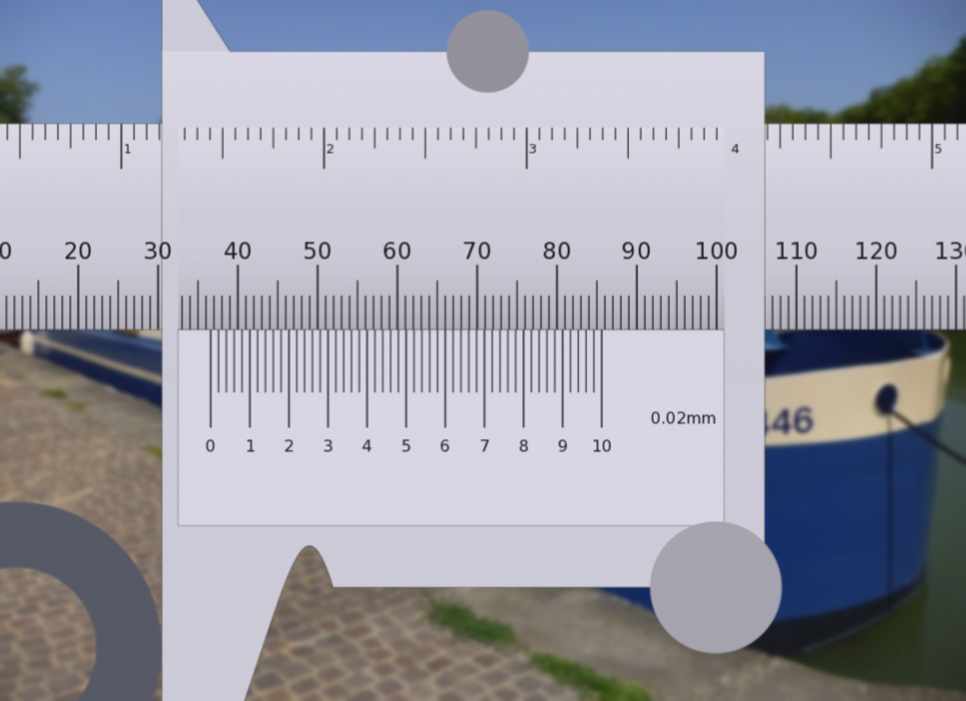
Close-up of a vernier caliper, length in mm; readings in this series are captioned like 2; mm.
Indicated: 36.6; mm
